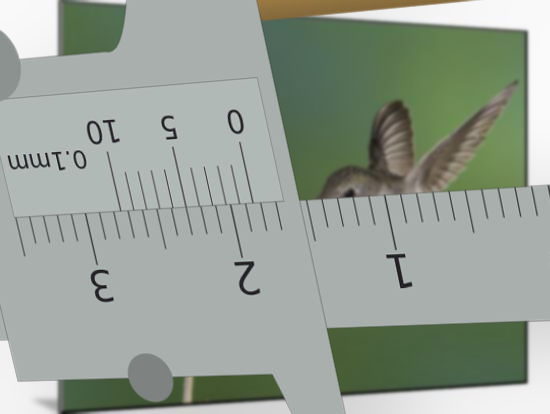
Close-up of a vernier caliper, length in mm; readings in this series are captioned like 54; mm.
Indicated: 18.5; mm
